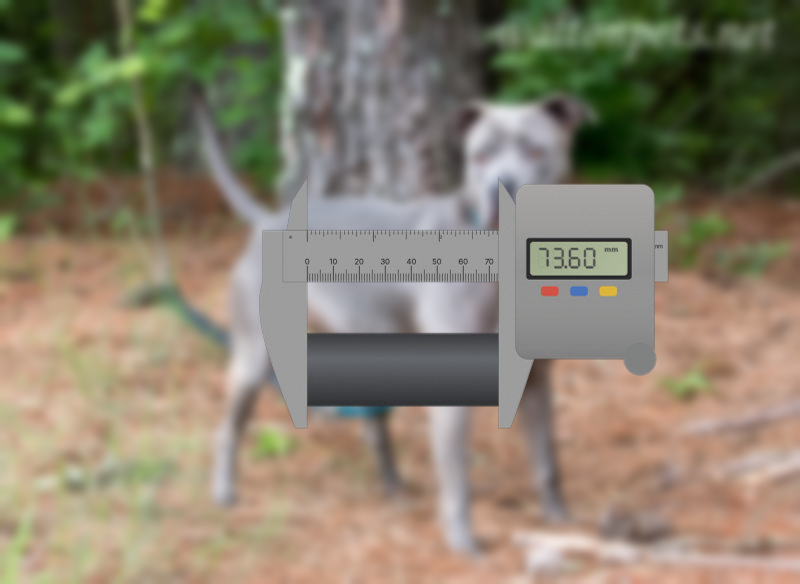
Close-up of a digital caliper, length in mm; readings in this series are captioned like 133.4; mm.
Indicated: 73.60; mm
